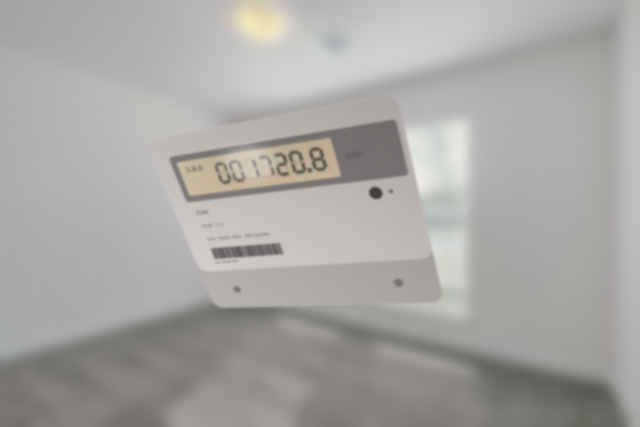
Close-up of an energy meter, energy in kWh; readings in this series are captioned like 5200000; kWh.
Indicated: 1720.8; kWh
